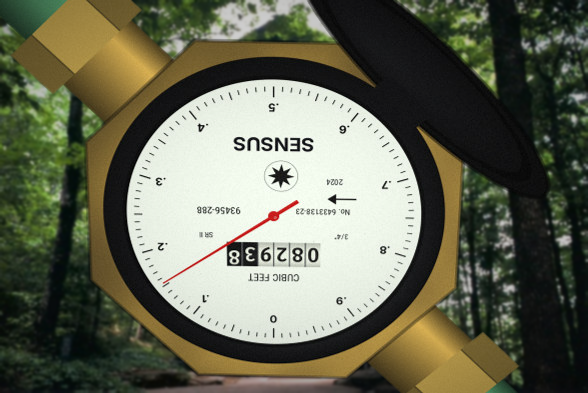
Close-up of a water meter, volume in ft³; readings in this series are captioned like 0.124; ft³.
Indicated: 82938.15; ft³
